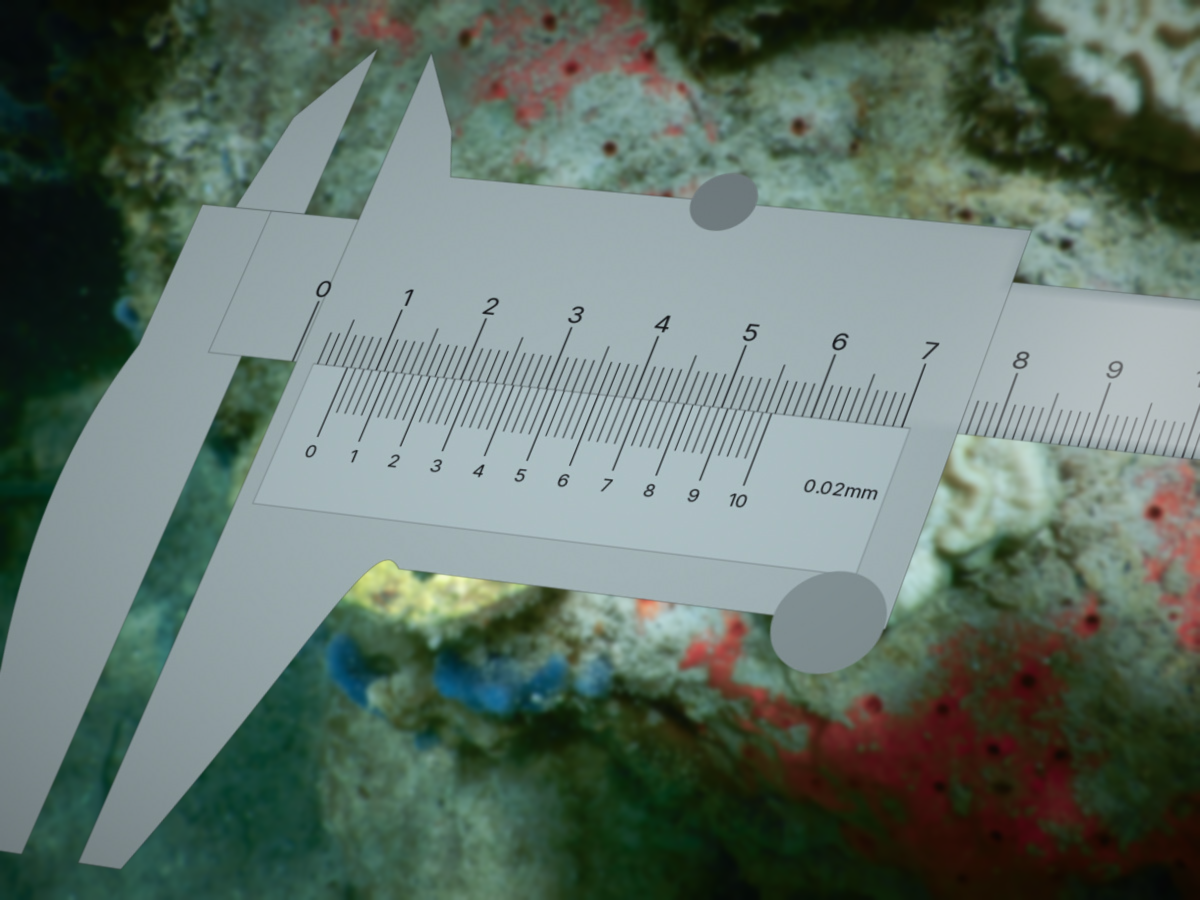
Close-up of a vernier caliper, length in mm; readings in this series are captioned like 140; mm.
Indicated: 6.6; mm
